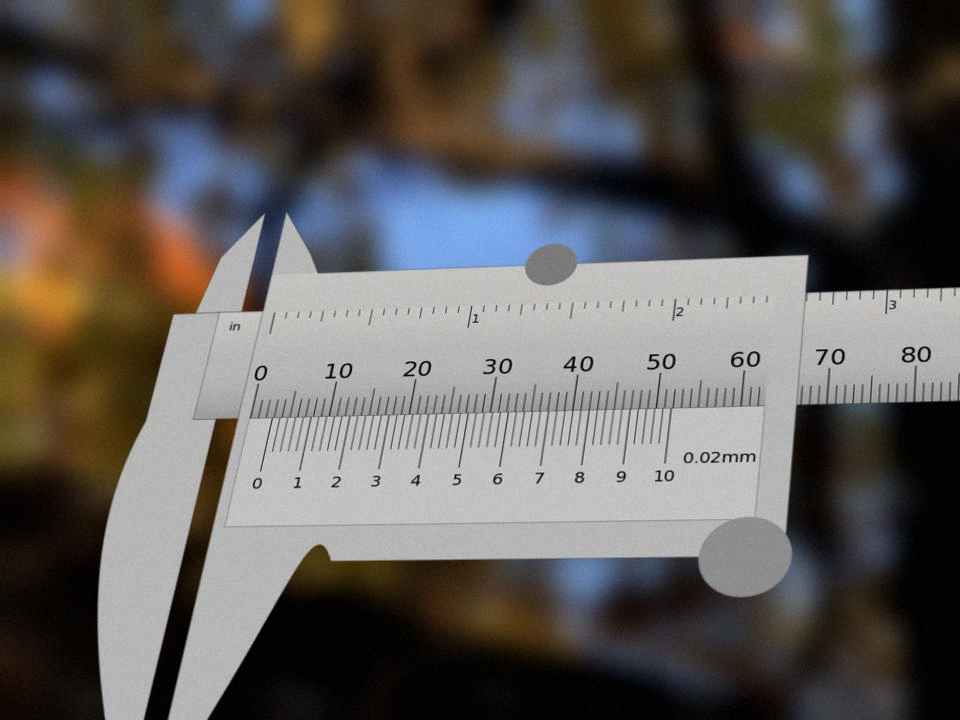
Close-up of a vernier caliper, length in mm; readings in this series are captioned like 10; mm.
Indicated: 2.8; mm
